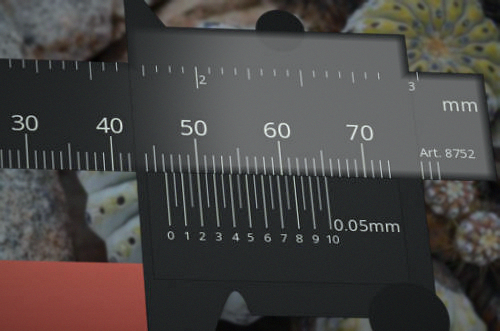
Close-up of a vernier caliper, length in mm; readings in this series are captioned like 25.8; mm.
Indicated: 46.2; mm
